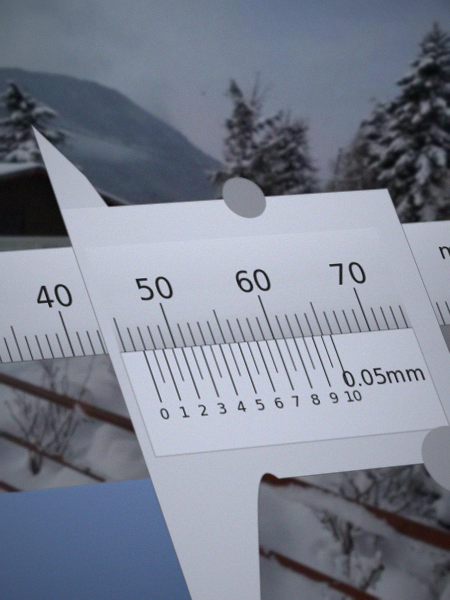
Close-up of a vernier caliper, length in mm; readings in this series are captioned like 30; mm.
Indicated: 46.8; mm
